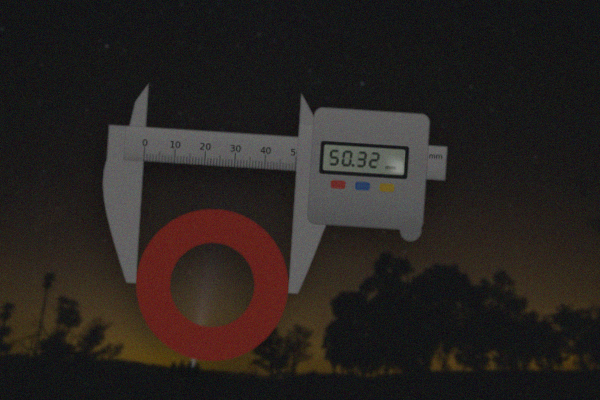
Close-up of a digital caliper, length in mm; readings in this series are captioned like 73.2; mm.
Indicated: 50.32; mm
